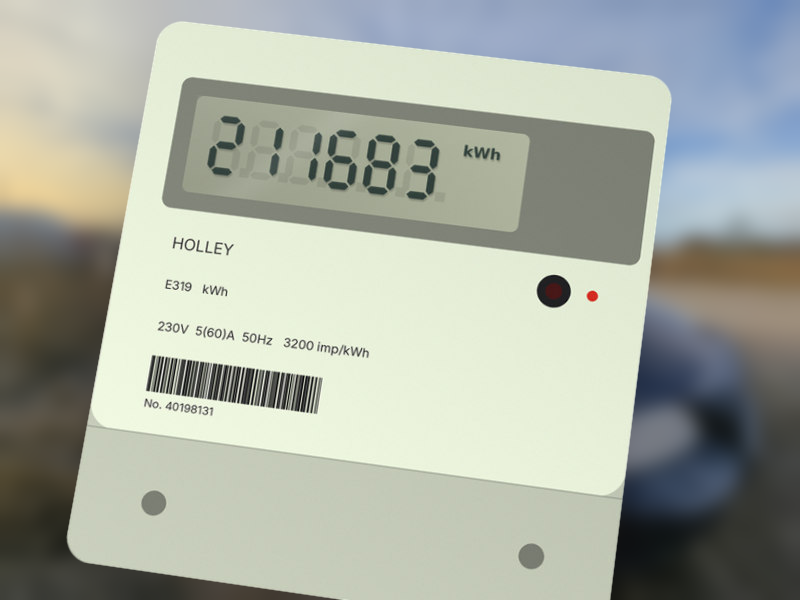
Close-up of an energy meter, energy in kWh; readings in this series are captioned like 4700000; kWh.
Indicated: 211683; kWh
